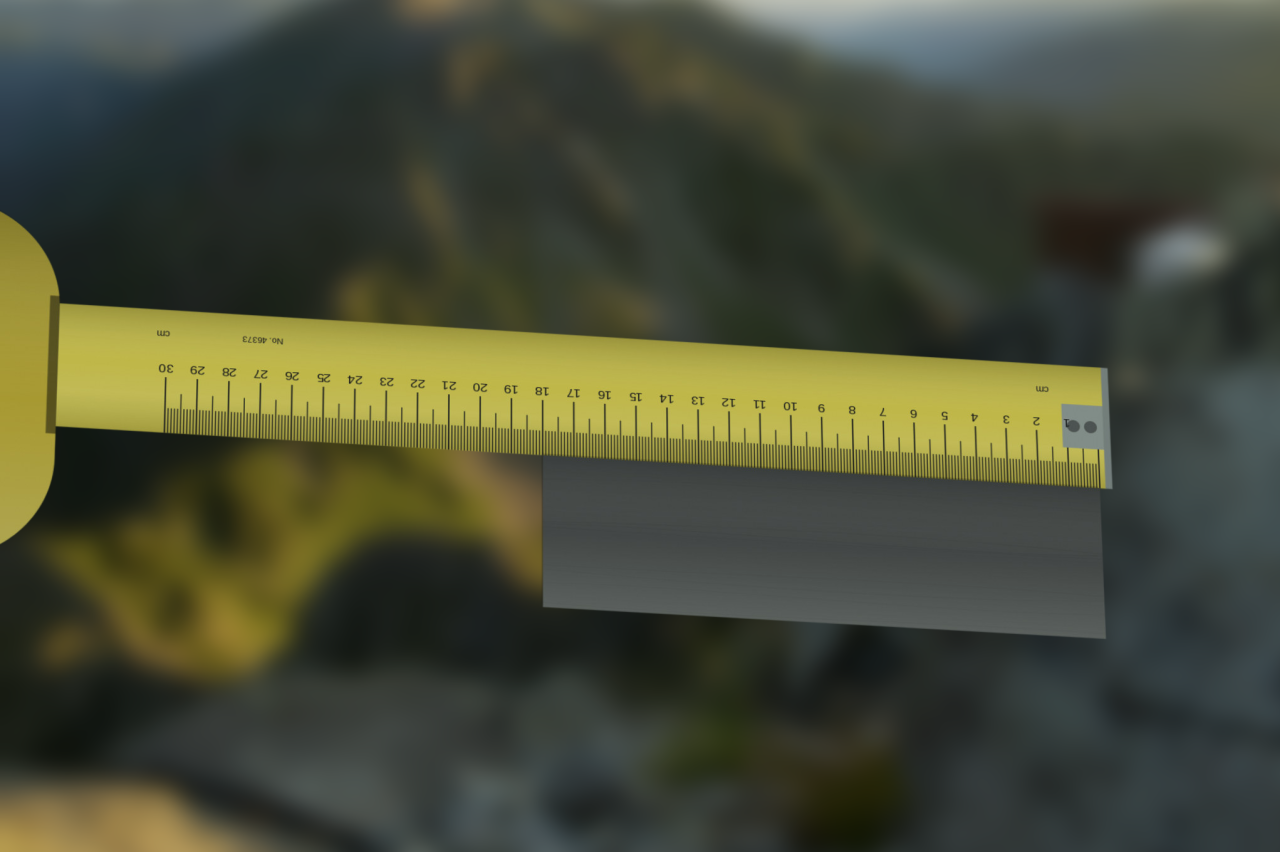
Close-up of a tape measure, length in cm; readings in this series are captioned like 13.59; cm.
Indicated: 18; cm
